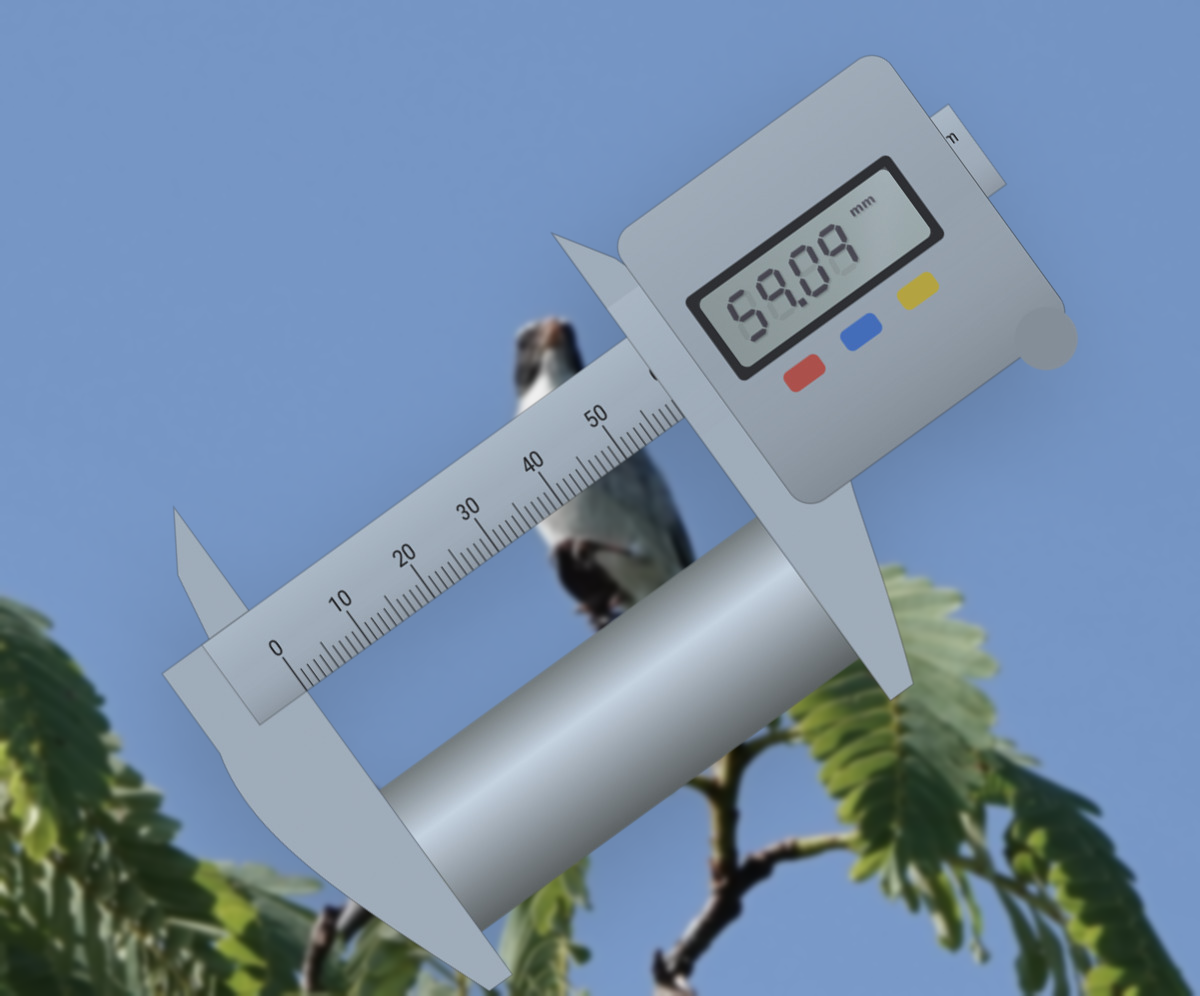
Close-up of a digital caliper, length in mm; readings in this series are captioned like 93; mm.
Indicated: 59.09; mm
